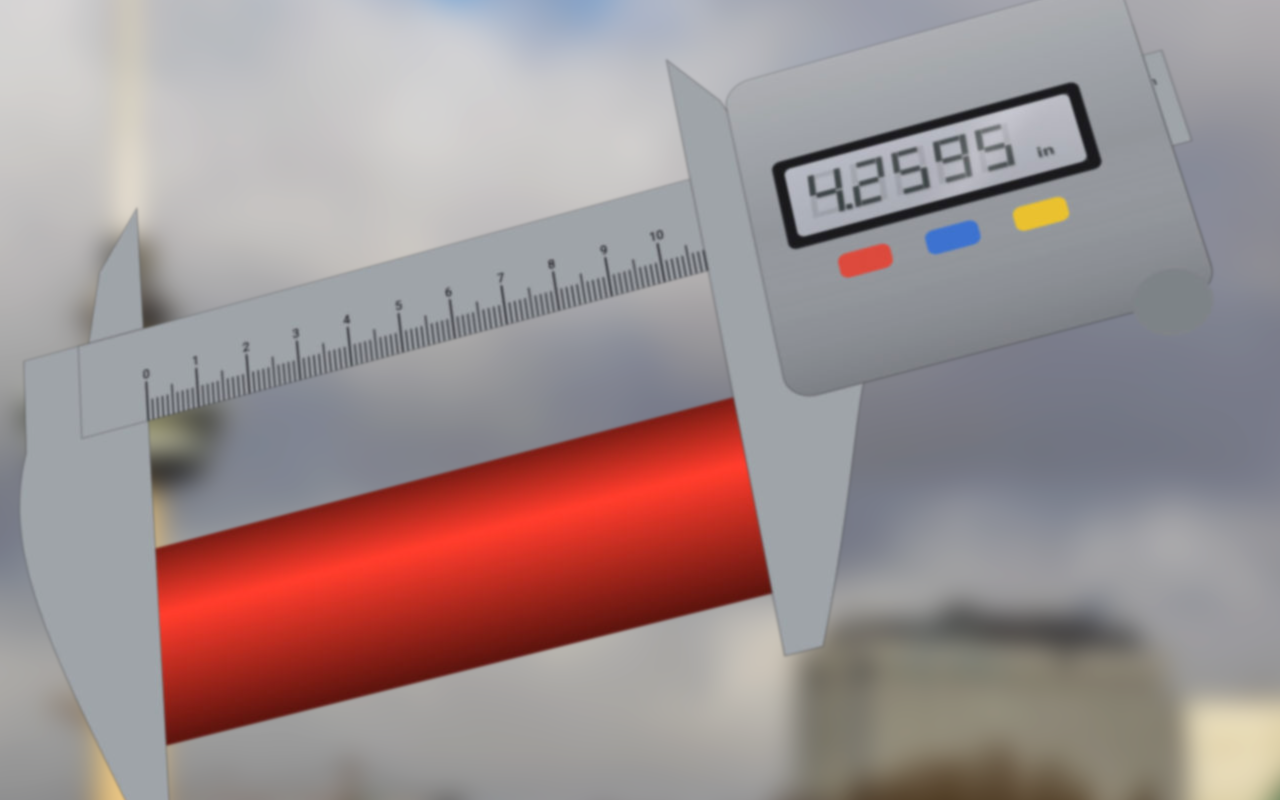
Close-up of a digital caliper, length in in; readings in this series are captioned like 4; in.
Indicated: 4.2595; in
